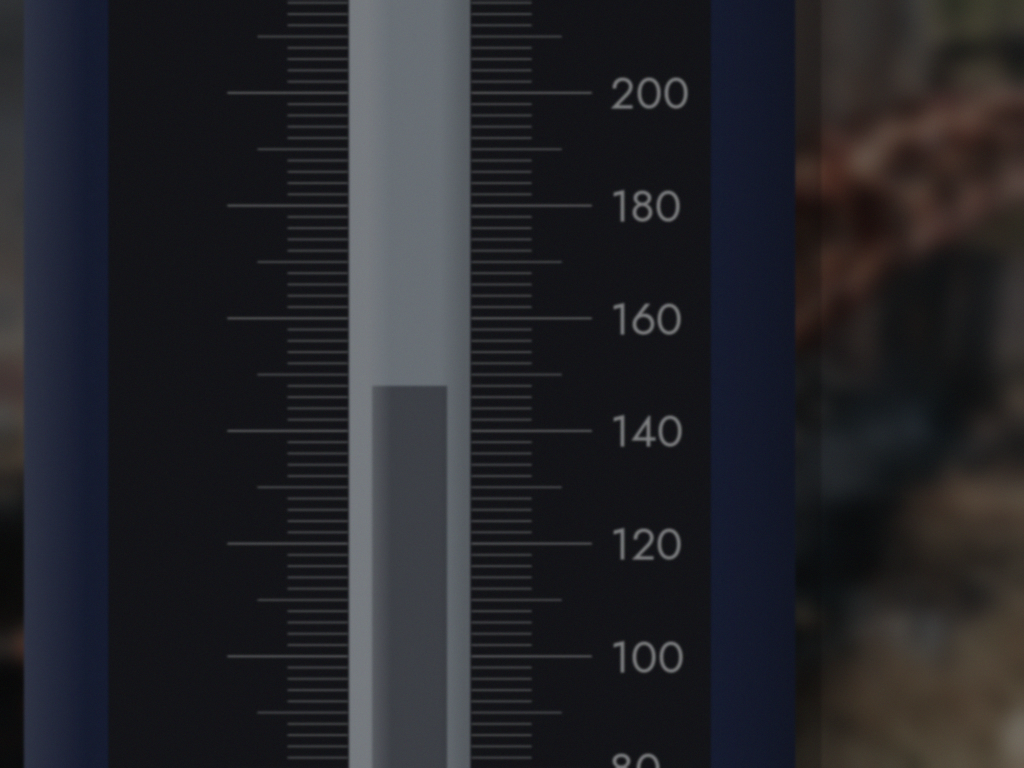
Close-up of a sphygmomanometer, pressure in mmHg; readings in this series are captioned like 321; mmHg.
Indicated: 148; mmHg
